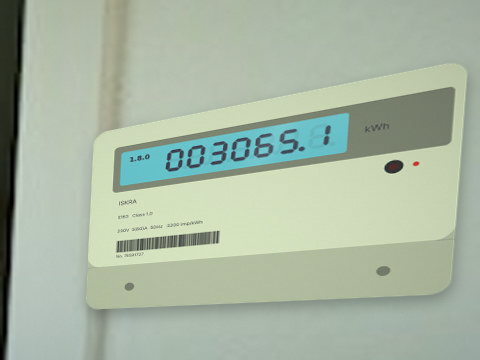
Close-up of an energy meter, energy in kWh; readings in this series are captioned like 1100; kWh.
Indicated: 3065.1; kWh
